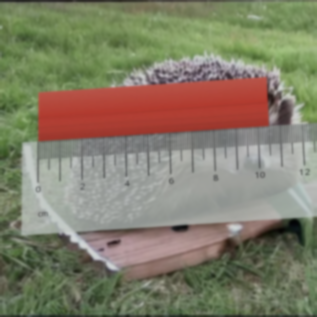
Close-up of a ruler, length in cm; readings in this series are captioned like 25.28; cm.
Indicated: 10.5; cm
